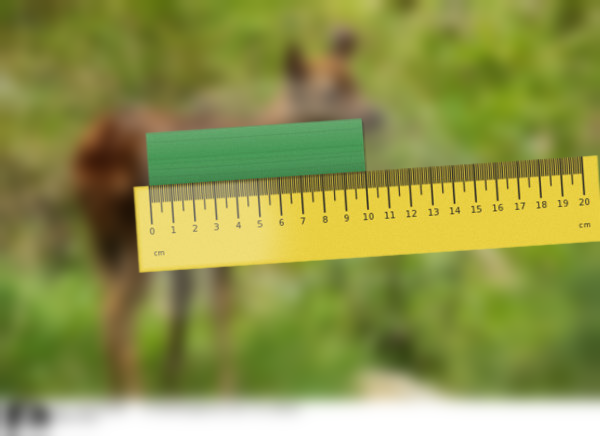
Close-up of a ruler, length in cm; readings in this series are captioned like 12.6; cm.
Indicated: 10; cm
